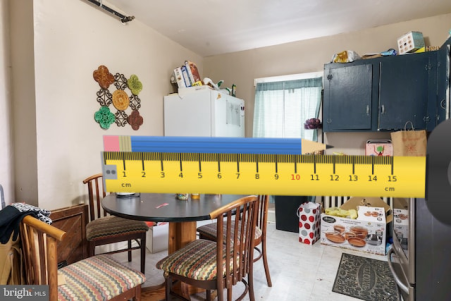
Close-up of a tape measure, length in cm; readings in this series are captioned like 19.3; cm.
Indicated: 12; cm
